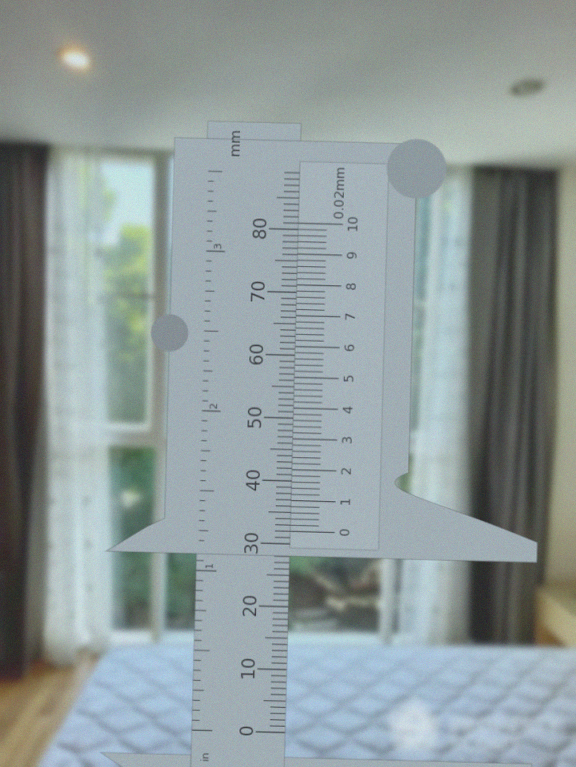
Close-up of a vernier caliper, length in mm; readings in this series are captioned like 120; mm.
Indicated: 32.0; mm
